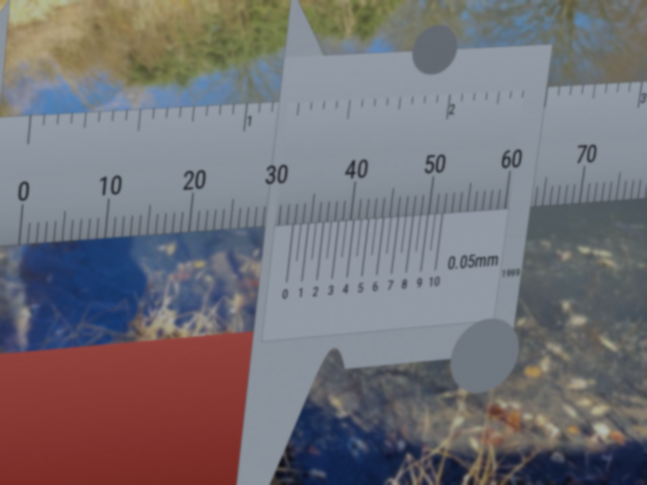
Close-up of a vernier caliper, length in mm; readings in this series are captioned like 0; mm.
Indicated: 32.8; mm
